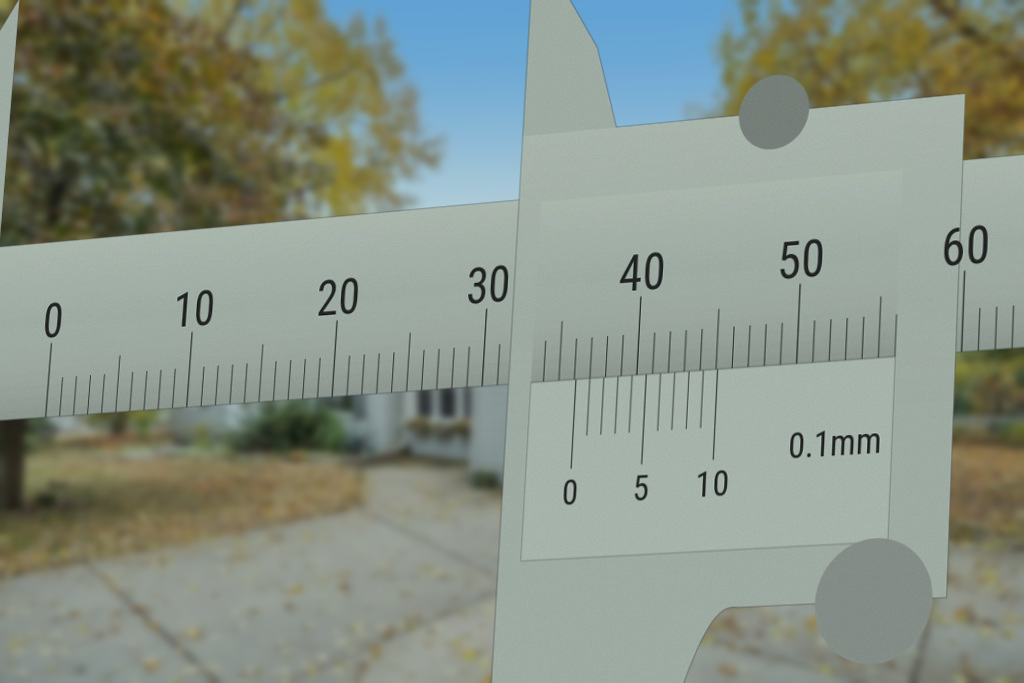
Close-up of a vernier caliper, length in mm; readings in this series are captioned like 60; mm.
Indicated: 36.1; mm
